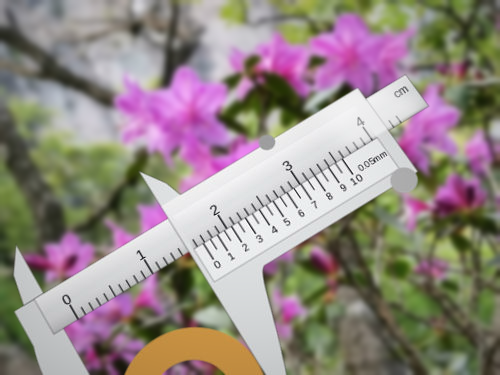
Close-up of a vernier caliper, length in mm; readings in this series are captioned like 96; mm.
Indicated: 16.8; mm
